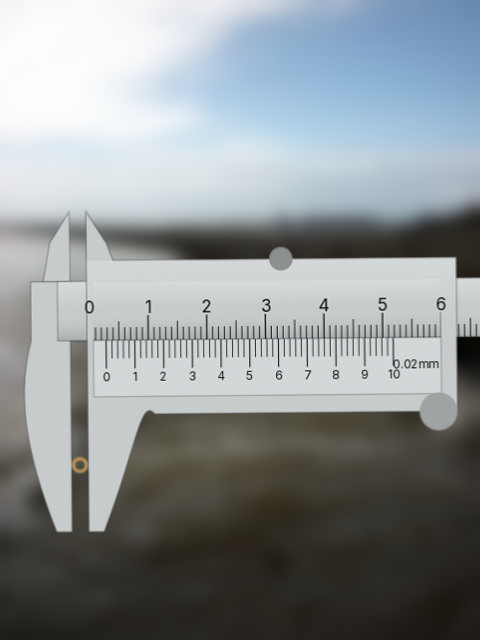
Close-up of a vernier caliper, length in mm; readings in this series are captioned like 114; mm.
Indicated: 2.8; mm
